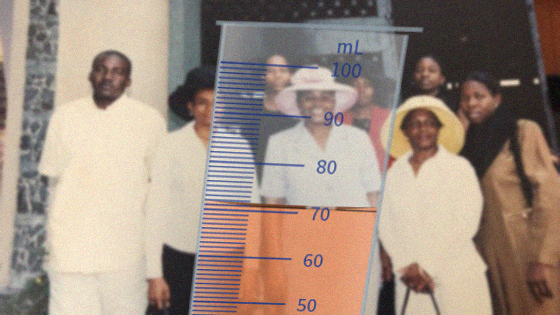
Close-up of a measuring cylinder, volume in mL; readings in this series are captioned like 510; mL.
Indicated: 71; mL
